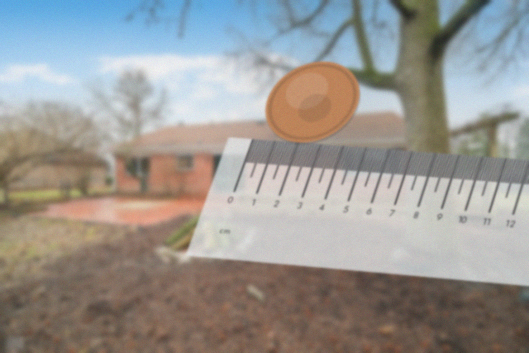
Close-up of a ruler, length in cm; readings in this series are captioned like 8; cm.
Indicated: 4; cm
